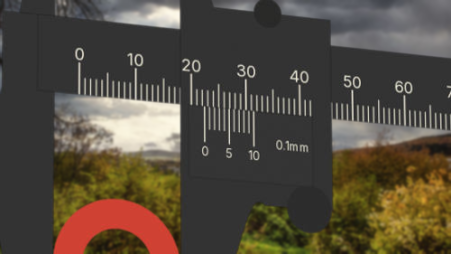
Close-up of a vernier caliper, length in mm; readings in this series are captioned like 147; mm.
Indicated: 22.4; mm
